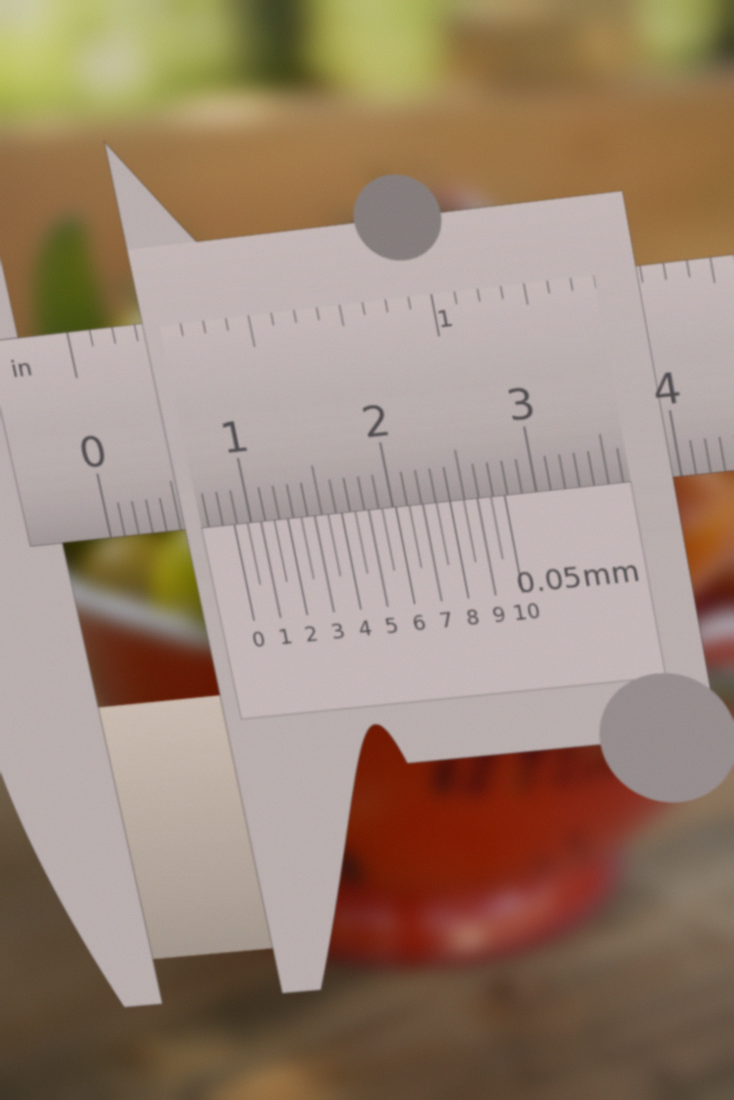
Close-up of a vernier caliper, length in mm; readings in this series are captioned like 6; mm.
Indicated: 8.8; mm
